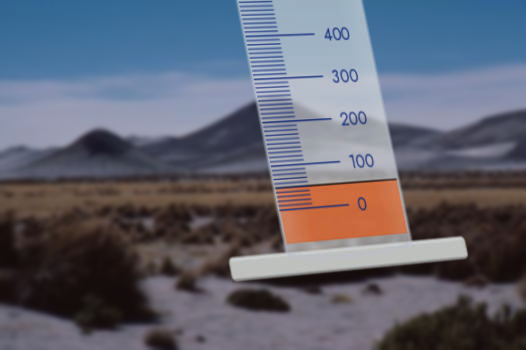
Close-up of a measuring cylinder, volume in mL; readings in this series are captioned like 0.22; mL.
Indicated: 50; mL
